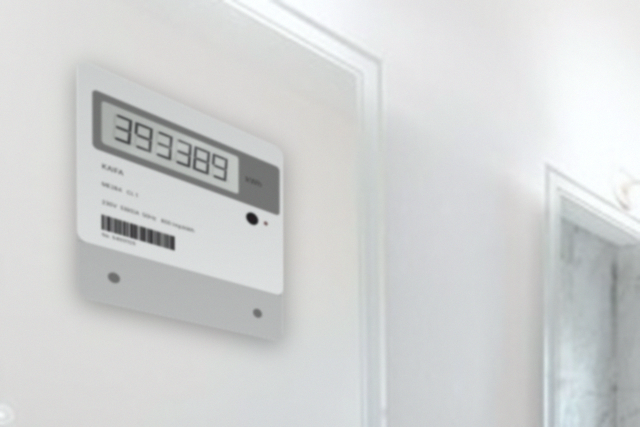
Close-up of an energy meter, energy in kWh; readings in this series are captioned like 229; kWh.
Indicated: 393389; kWh
